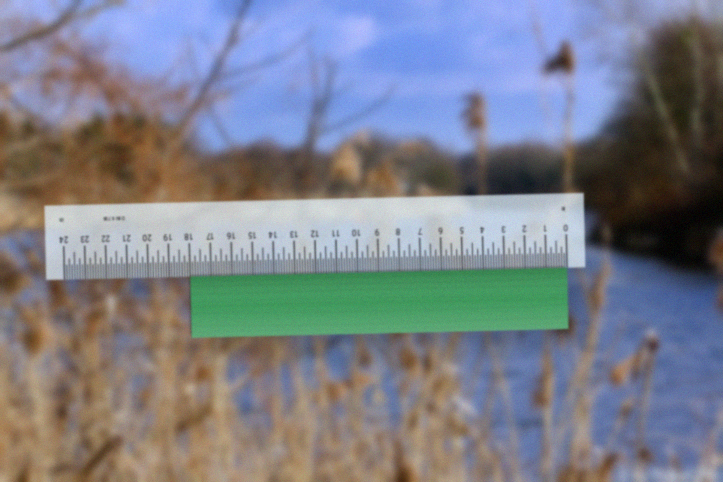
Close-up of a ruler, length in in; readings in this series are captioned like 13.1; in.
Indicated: 18; in
